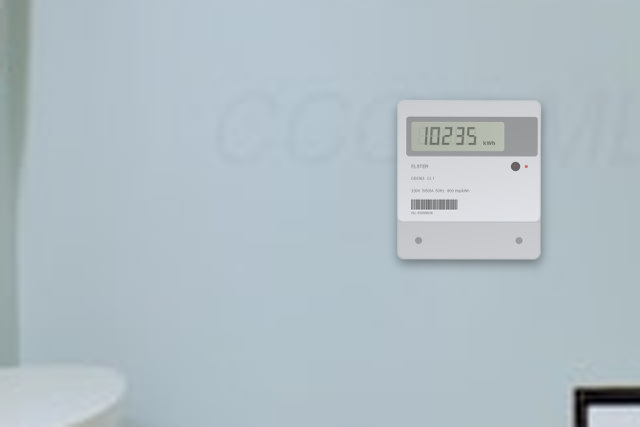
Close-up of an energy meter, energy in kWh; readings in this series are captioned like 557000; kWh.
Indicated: 10235; kWh
